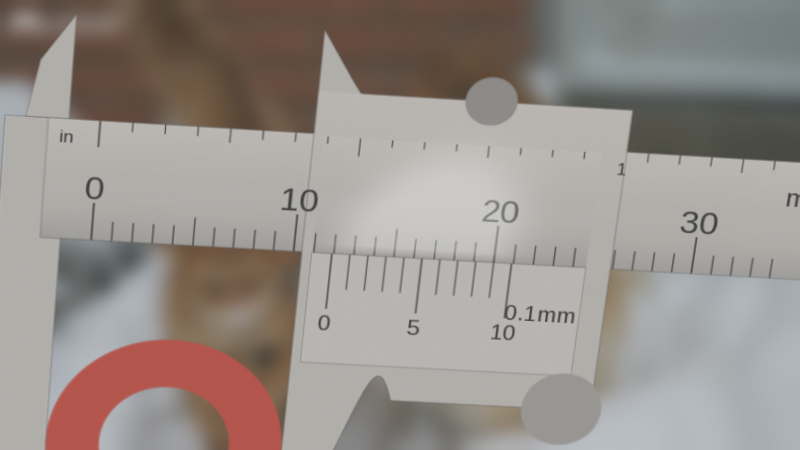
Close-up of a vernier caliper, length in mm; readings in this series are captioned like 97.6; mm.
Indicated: 11.9; mm
